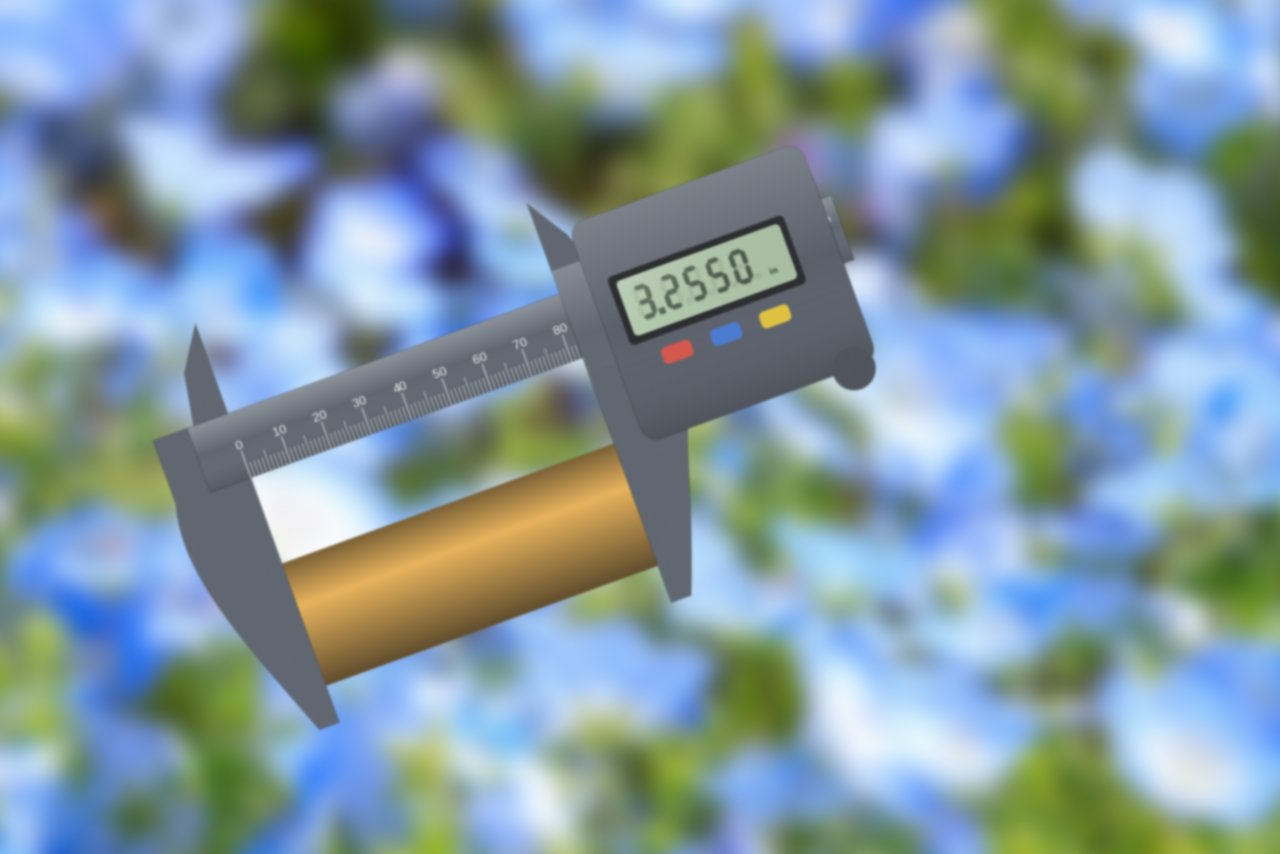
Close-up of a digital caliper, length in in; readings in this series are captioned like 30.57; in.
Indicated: 3.2550; in
